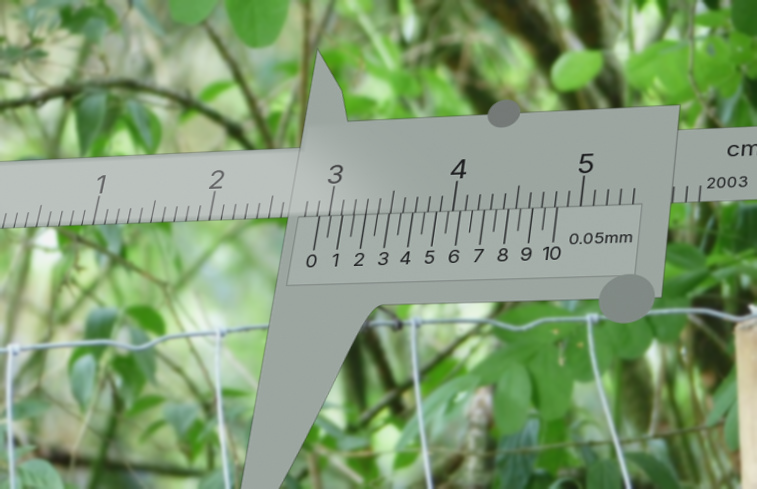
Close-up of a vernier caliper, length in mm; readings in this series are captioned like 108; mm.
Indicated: 29.2; mm
